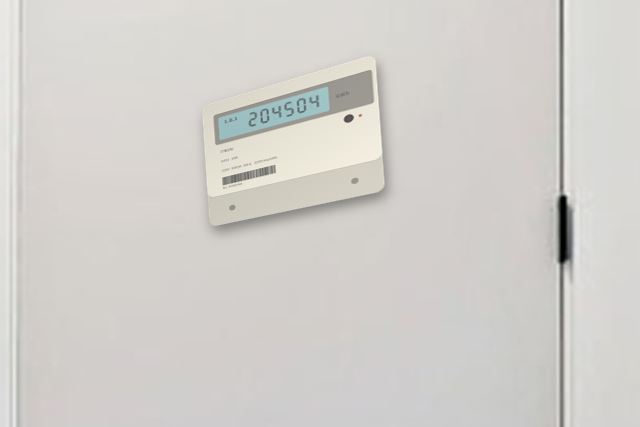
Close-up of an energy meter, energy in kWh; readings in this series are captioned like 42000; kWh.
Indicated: 204504; kWh
